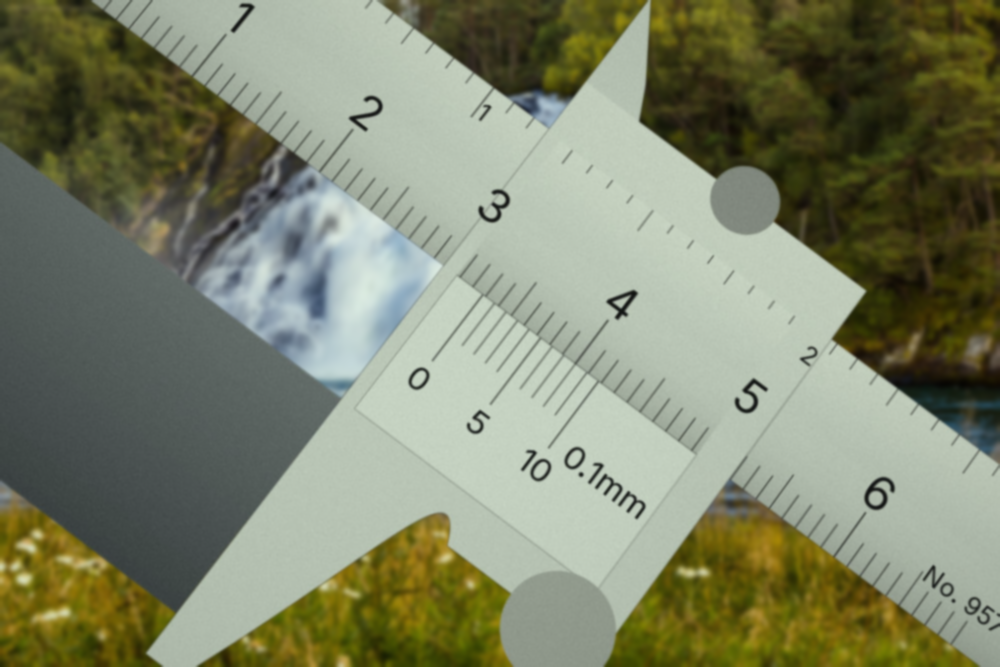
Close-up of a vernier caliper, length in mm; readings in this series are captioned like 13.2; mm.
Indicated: 32.8; mm
